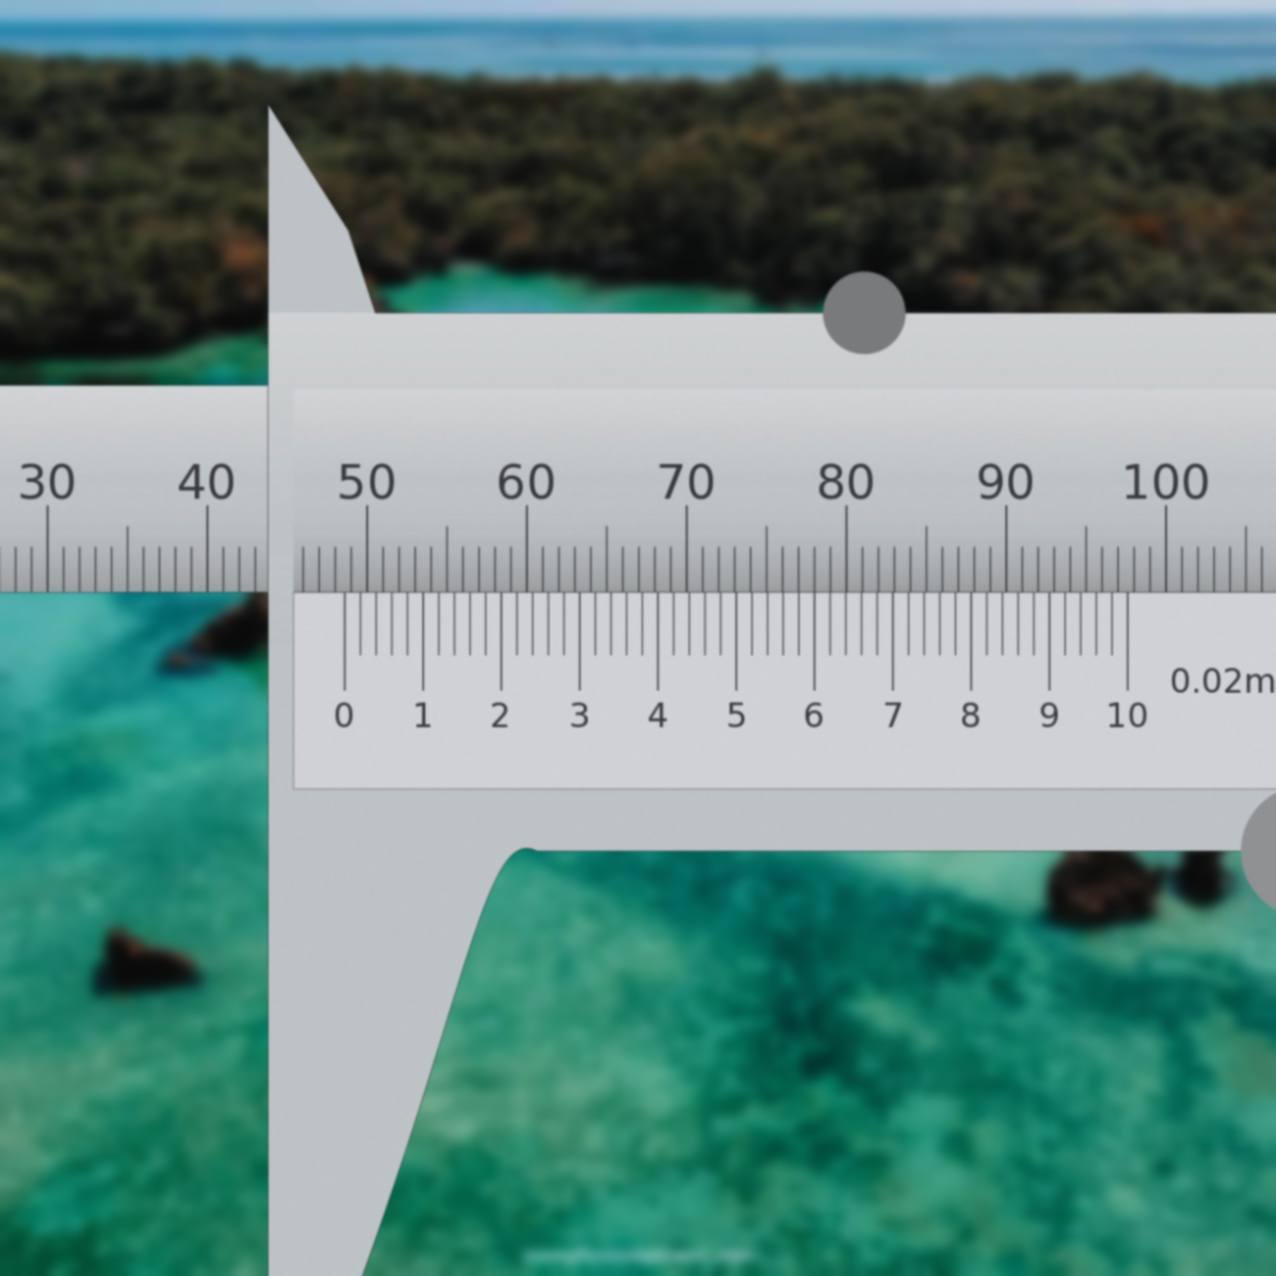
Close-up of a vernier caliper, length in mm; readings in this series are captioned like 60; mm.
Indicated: 48.6; mm
